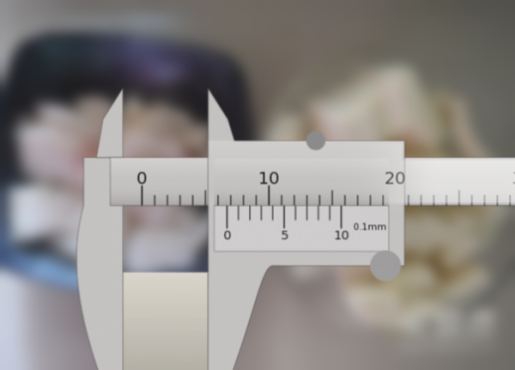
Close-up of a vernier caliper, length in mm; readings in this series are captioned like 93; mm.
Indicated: 6.7; mm
